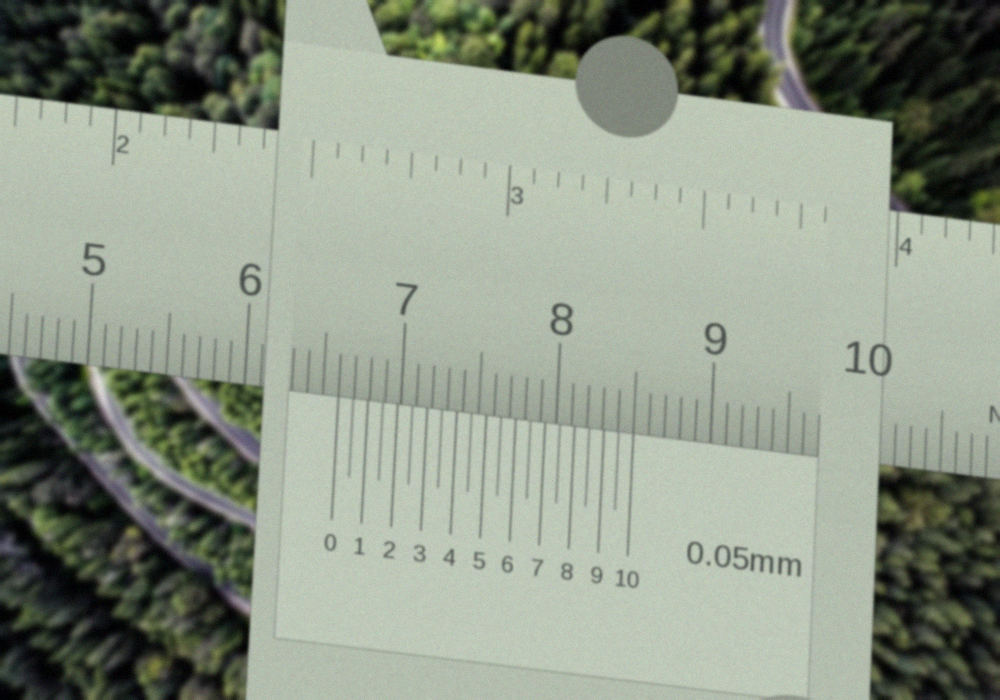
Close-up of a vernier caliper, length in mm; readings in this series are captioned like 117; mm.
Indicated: 66.0; mm
